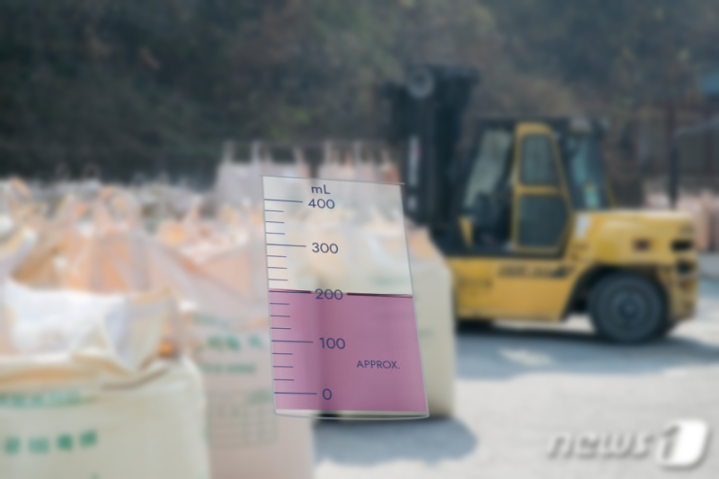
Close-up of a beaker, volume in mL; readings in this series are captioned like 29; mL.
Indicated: 200; mL
